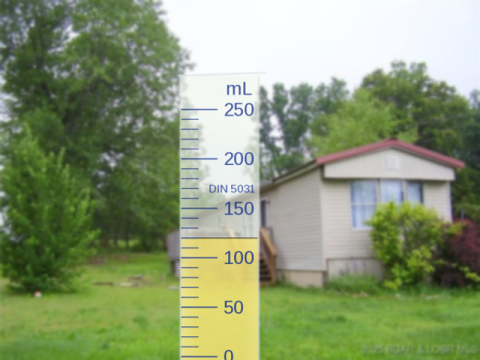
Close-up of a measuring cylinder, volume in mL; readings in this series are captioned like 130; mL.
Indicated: 120; mL
